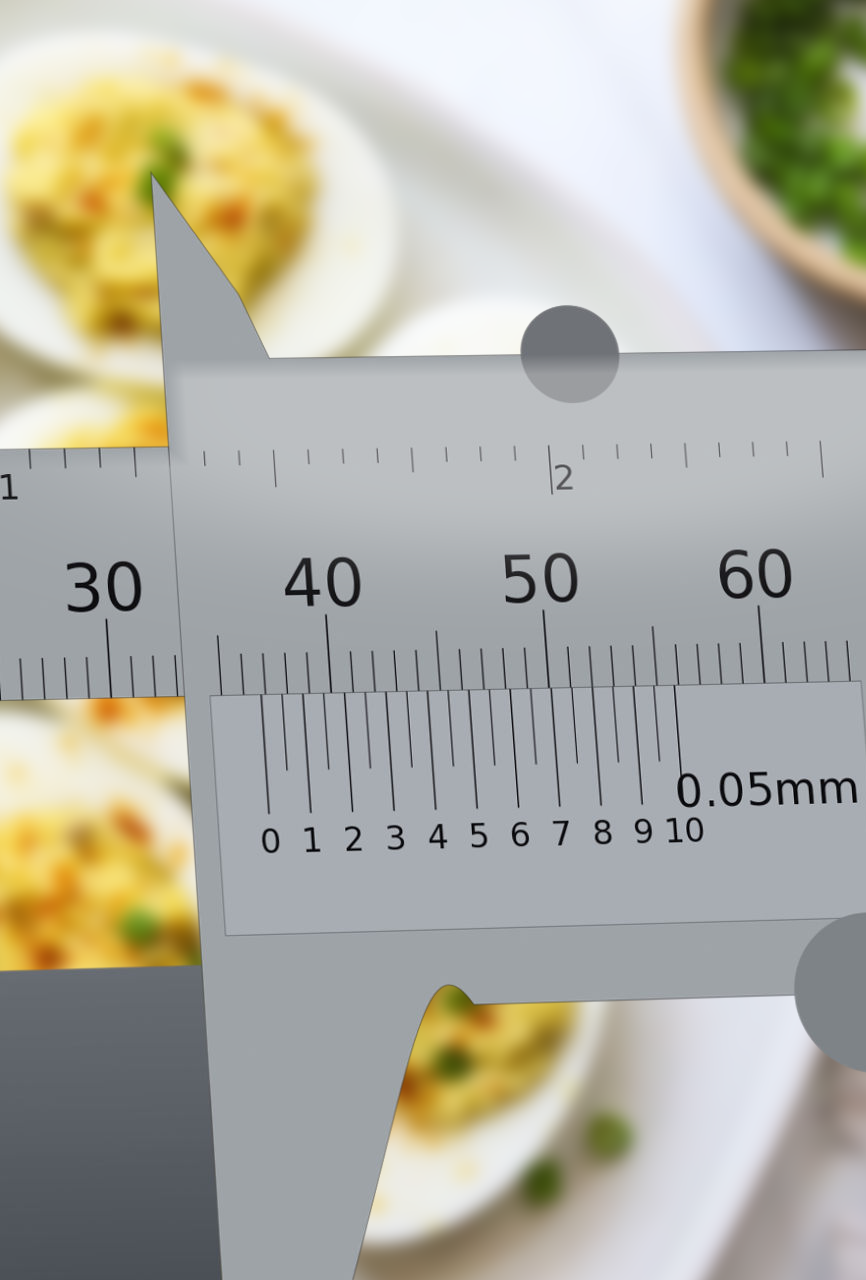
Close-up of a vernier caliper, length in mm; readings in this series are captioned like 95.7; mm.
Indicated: 36.8; mm
